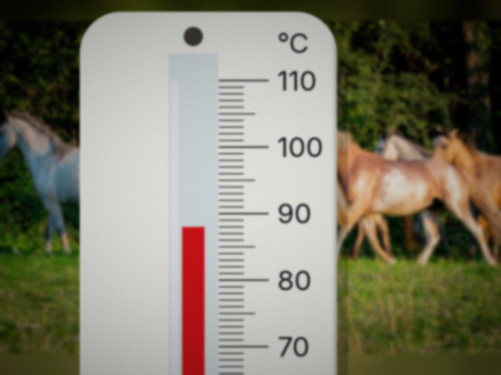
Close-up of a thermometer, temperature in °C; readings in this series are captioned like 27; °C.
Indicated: 88; °C
